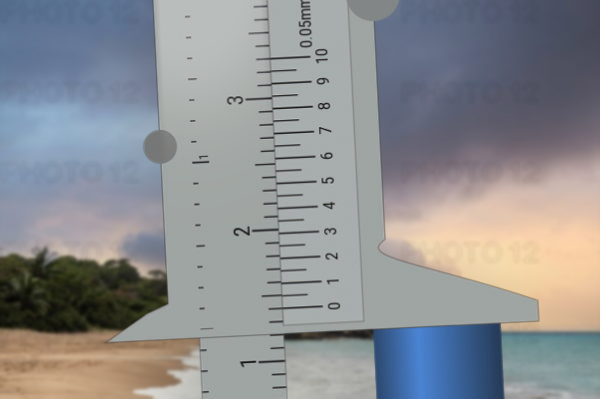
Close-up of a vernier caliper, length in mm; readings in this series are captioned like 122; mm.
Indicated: 14.0; mm
